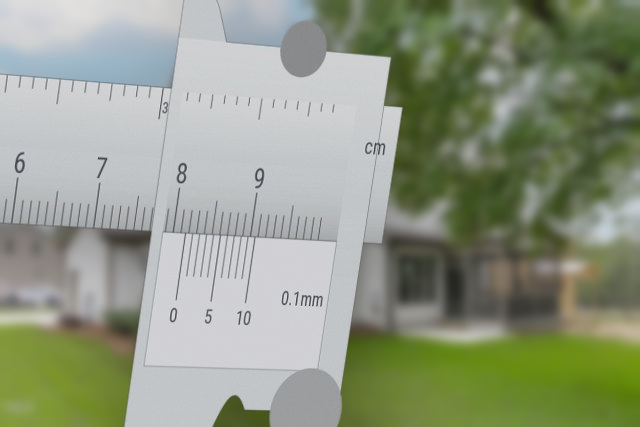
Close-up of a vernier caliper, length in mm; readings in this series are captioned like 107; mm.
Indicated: 81.6; mm
